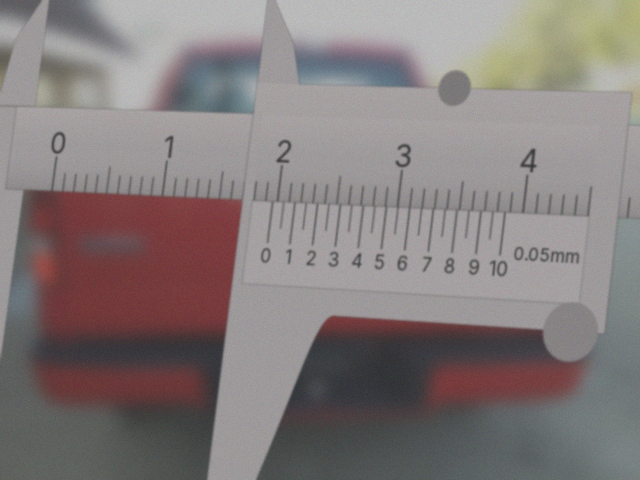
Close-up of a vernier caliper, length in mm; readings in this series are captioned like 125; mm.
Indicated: 19.6; mm
